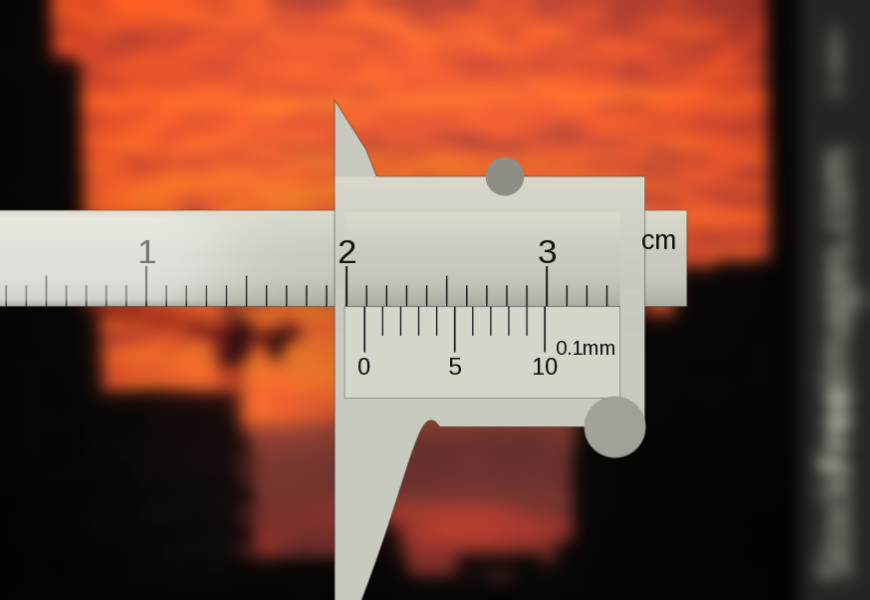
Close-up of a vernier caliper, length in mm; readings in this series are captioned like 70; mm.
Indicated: 20.9; mm
